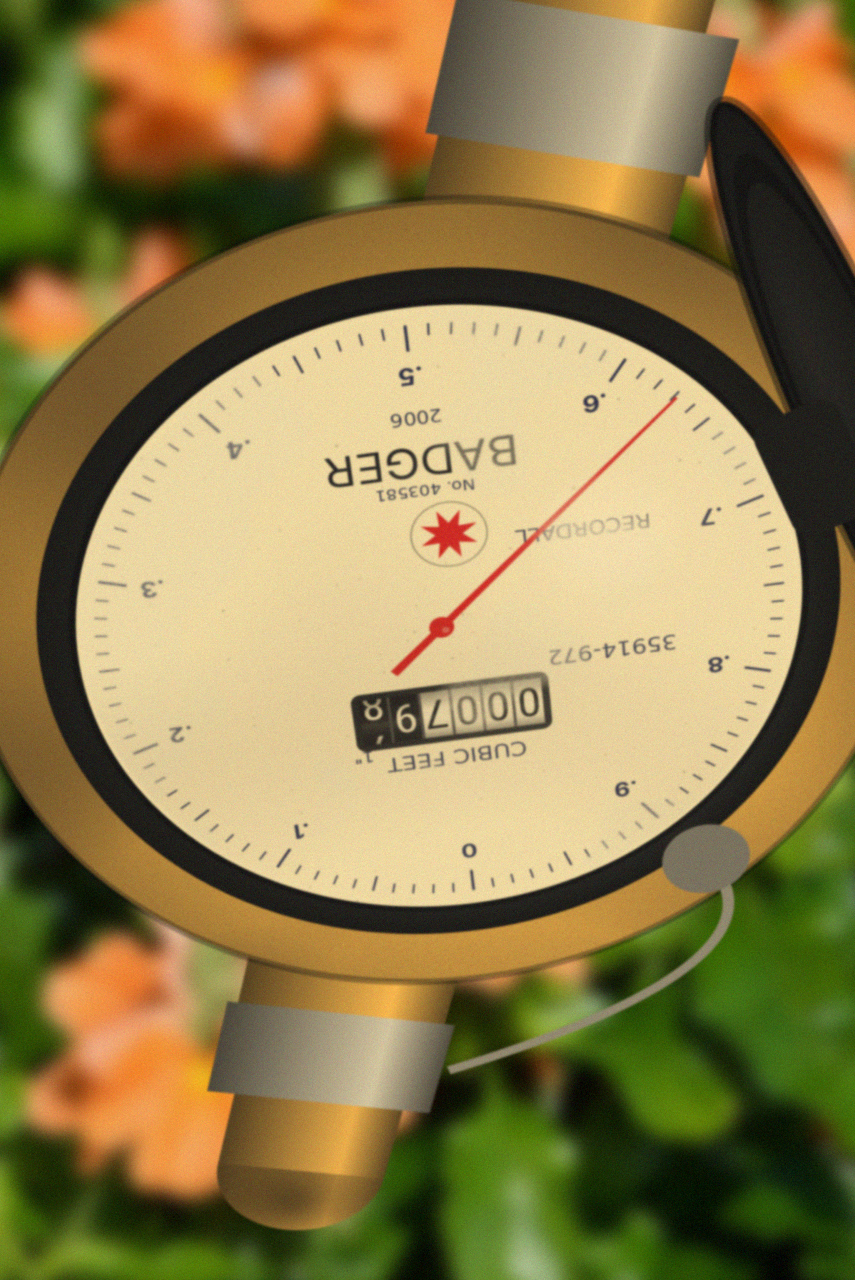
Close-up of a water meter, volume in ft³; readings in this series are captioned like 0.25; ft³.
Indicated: 797.63; ft³
